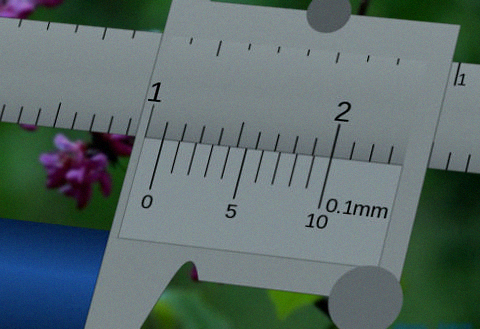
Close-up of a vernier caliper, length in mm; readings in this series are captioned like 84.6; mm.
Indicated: 11.0; mm
